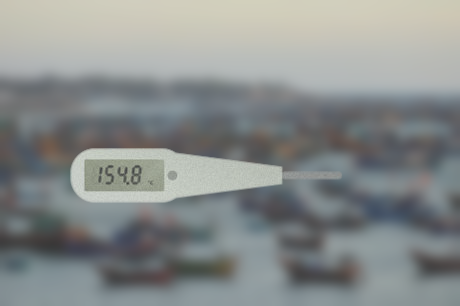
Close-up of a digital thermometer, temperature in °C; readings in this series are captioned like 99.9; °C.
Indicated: 154.8; °C
